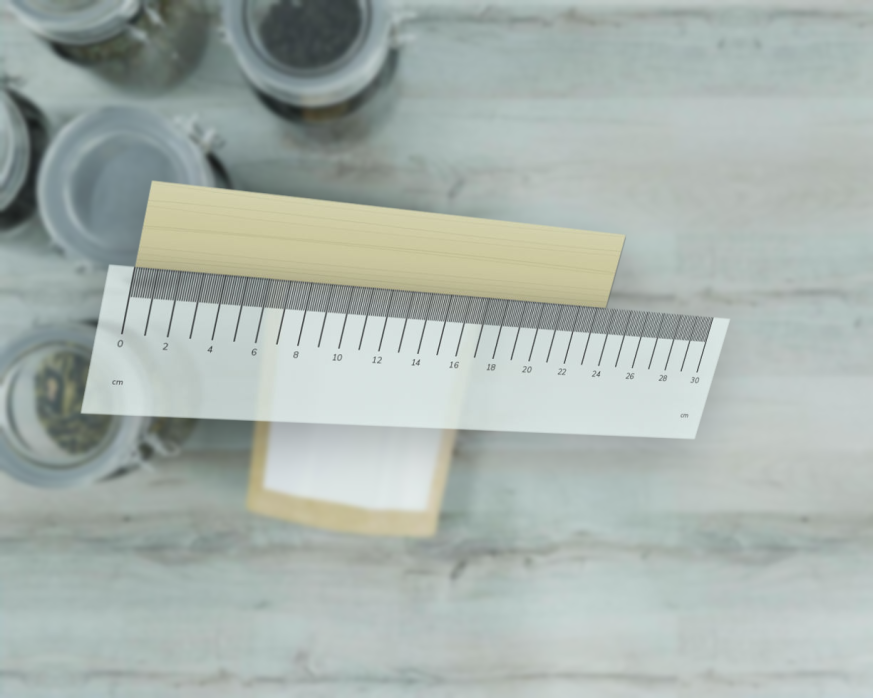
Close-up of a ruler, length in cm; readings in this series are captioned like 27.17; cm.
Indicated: 23.5; cm
